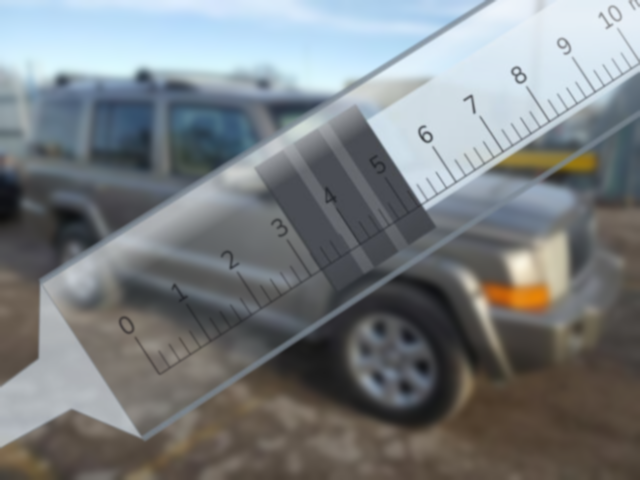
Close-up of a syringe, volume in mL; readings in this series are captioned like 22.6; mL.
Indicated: 3.2; mL
